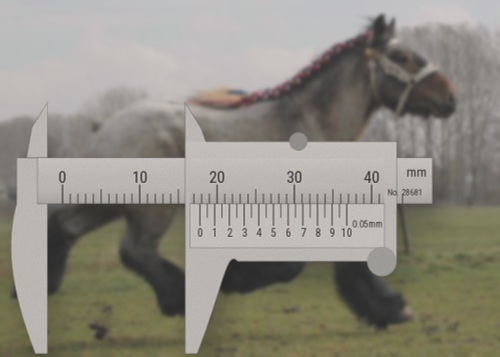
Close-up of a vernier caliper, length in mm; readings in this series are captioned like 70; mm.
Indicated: 17.8; mm
